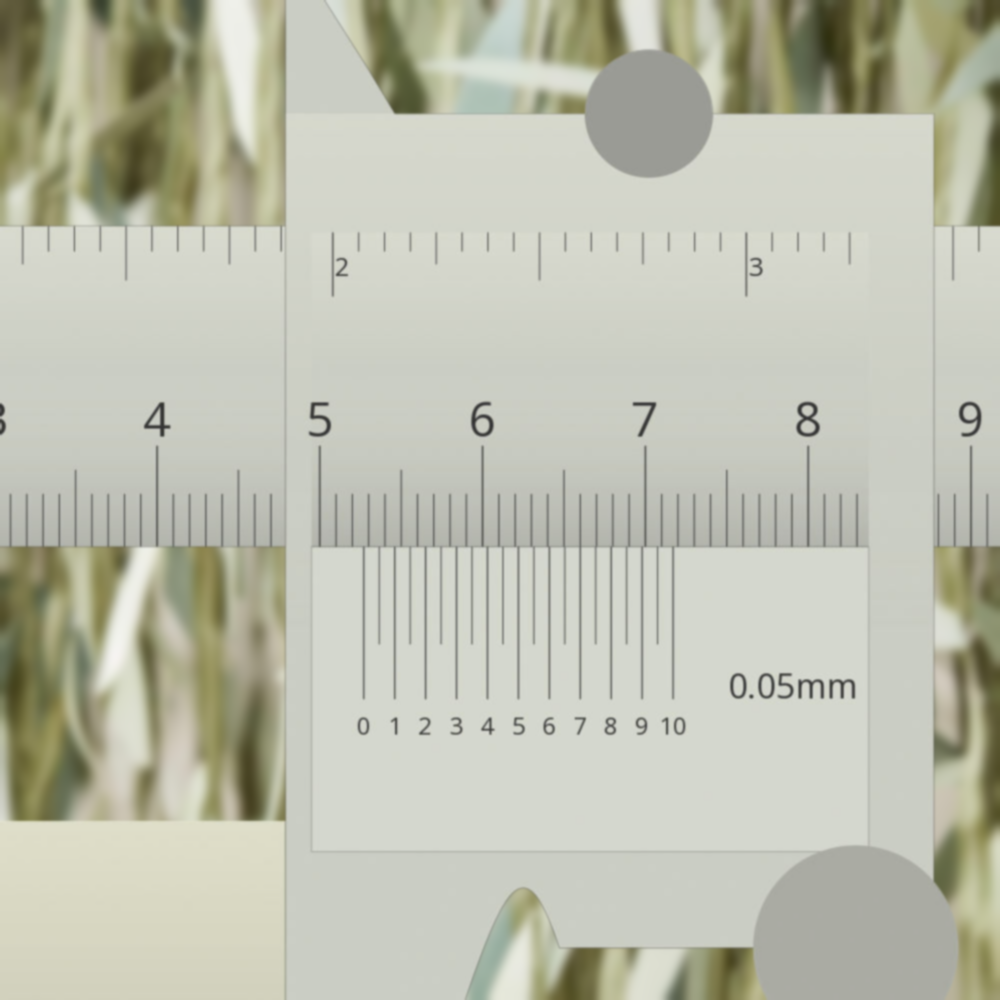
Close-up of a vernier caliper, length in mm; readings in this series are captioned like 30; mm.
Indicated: 52.7; mm
